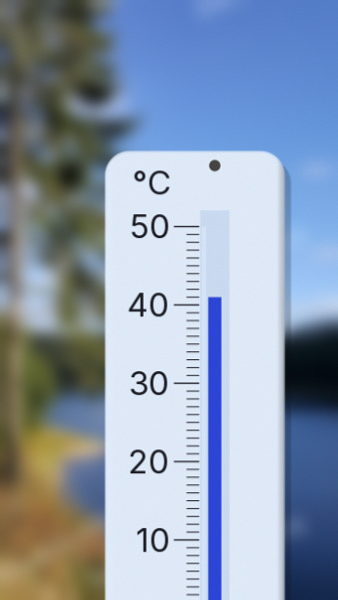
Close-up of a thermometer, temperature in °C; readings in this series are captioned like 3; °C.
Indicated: 41; °C
